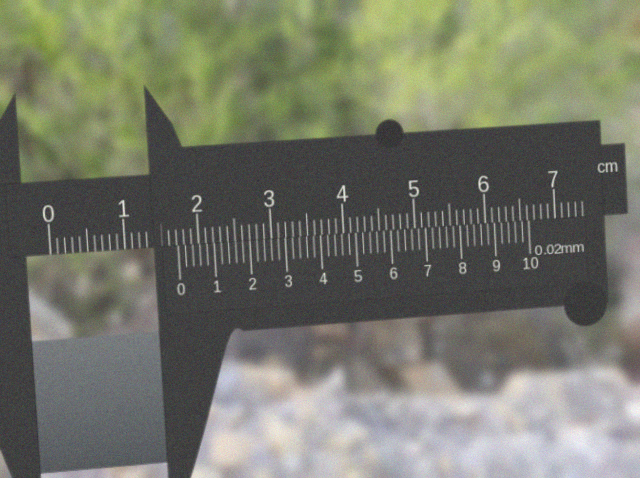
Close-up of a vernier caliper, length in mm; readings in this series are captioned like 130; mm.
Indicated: 17.2; mm
